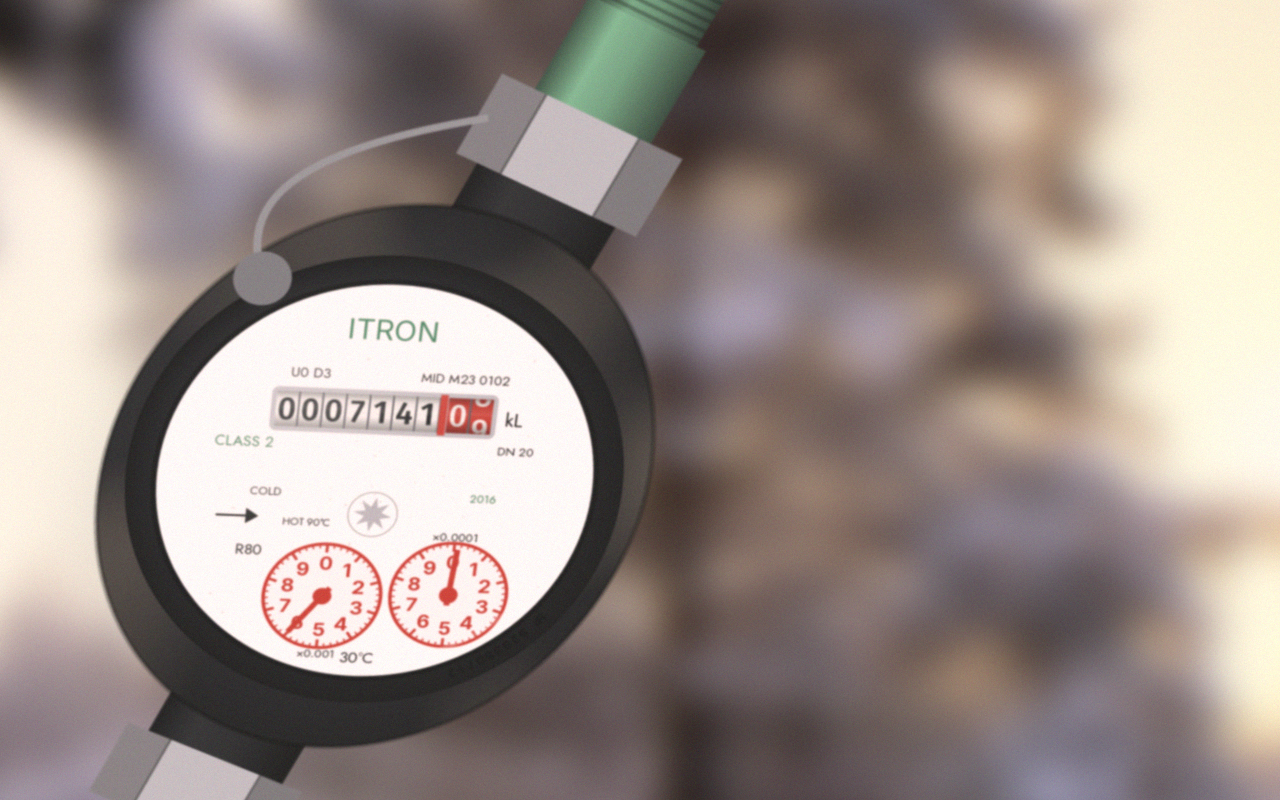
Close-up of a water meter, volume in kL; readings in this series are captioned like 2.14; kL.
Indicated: 7141.0860; kL
